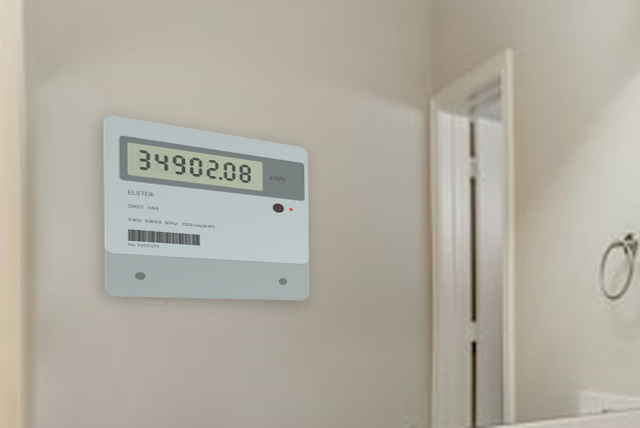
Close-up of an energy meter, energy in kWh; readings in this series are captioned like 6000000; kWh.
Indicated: 34902.08; kWh
